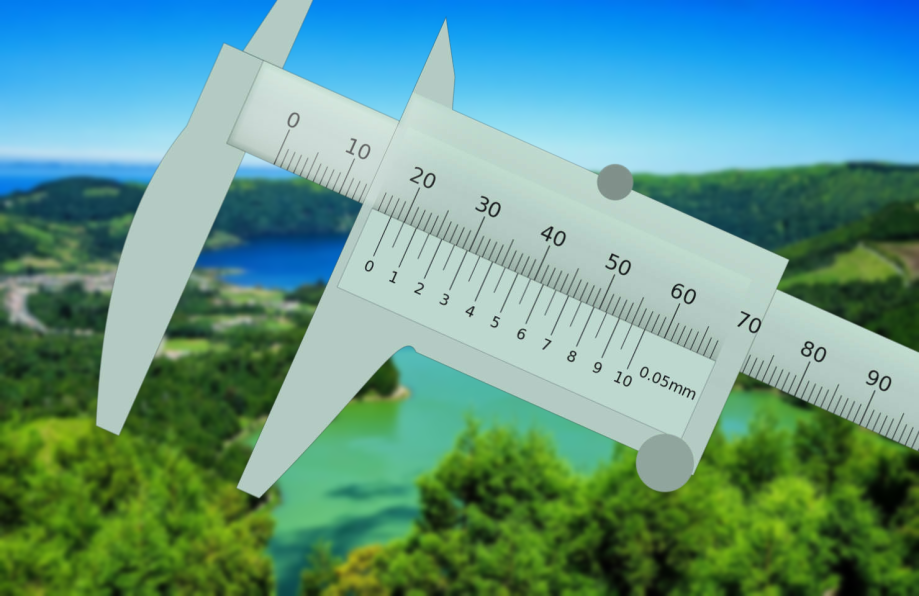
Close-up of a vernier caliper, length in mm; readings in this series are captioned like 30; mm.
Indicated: 18.0; mm
